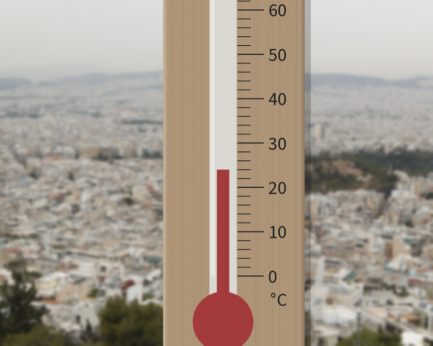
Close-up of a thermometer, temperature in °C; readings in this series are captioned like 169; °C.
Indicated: 24; °C
